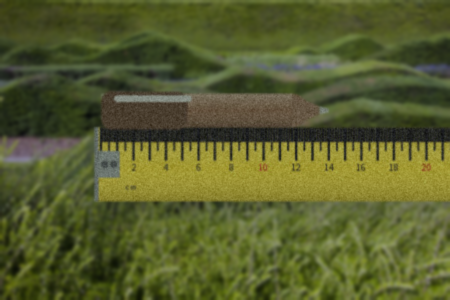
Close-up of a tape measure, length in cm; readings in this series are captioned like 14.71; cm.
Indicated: 14; cm
